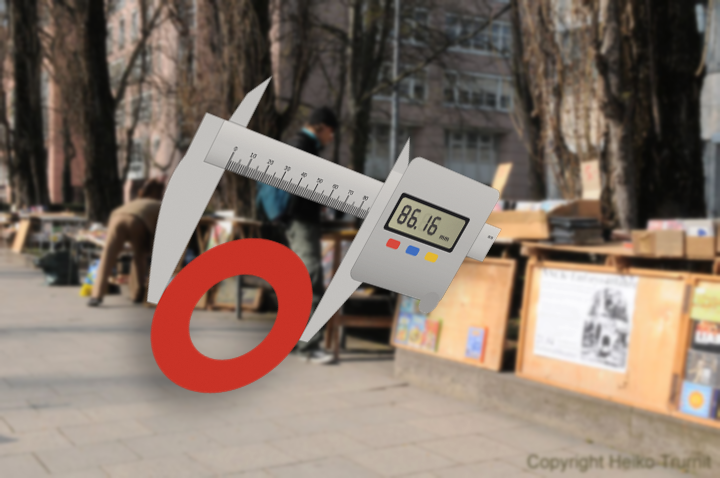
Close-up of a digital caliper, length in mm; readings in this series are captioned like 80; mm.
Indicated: 86.16; mm
